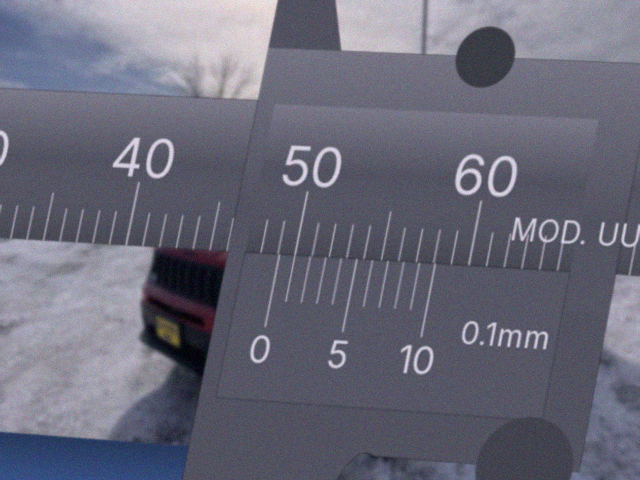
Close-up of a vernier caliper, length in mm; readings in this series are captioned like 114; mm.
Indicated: 49.1; mm
